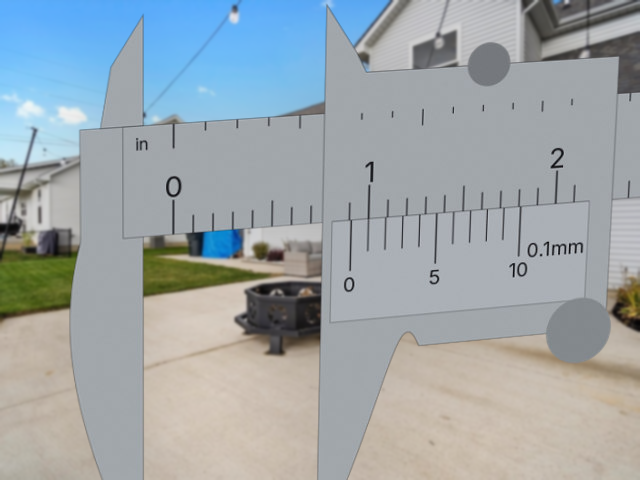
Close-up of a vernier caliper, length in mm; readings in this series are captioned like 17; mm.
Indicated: 9.1; mm
